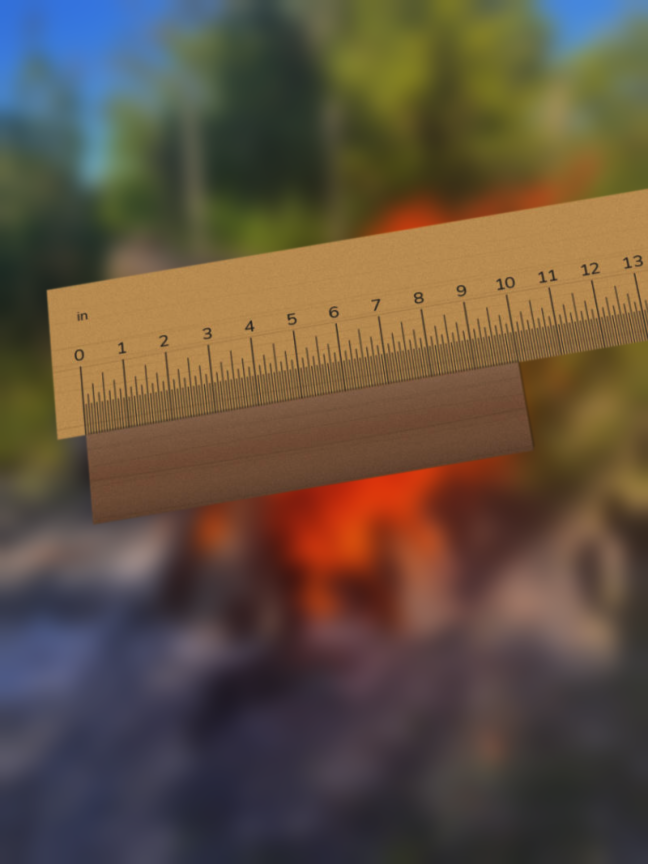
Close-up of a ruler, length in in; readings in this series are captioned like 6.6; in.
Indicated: 10; in
